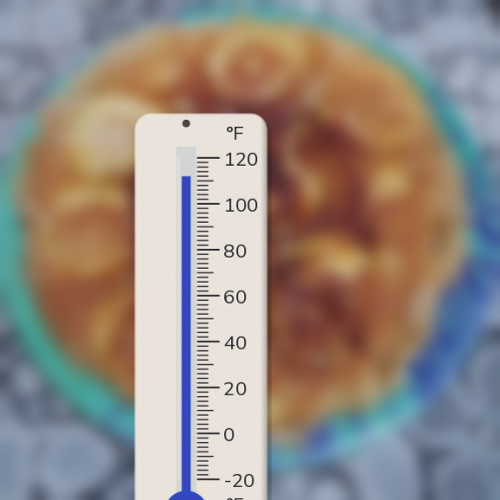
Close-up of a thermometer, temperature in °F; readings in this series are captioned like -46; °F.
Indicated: 112; °F
